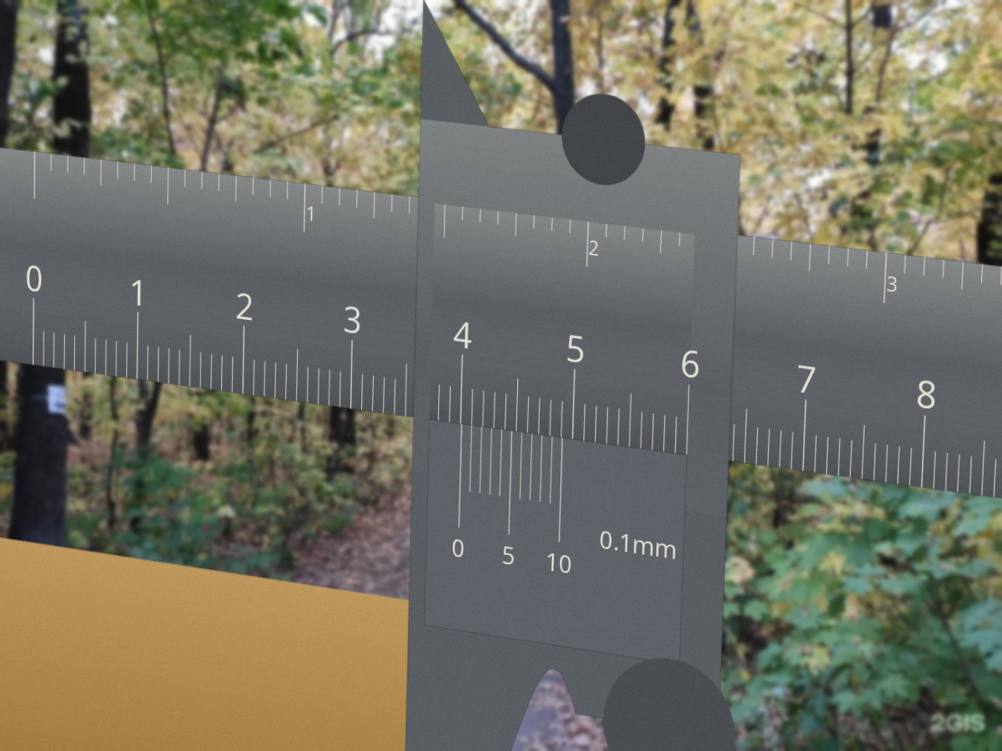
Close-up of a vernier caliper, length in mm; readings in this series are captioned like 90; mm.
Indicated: 40.1; mm
